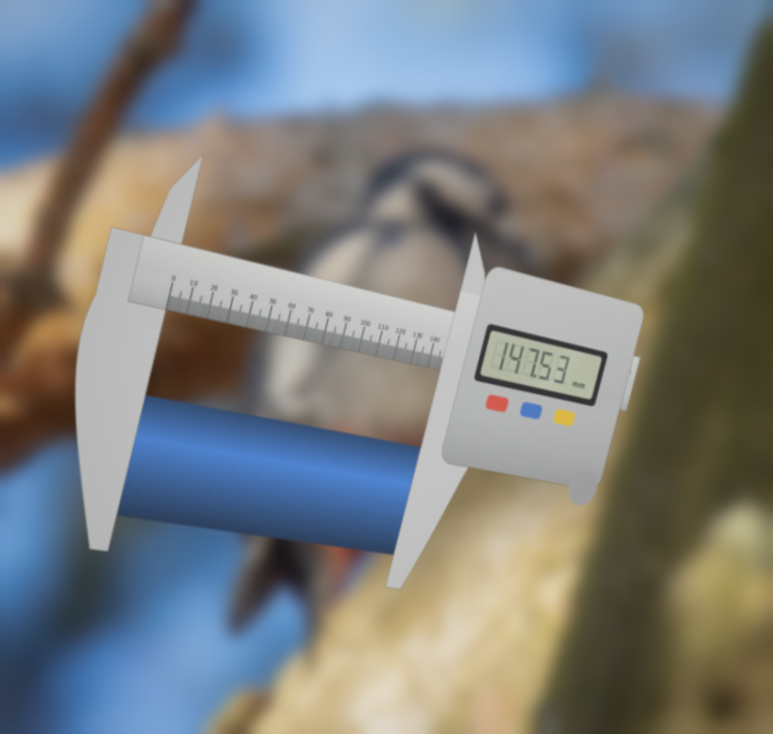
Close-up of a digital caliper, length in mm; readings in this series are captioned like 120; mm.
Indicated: 147.53; mm
